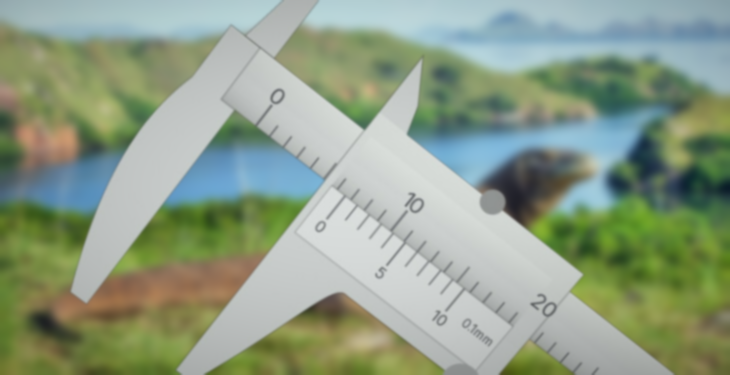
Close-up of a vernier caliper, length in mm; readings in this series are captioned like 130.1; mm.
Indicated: 6.6; mm
